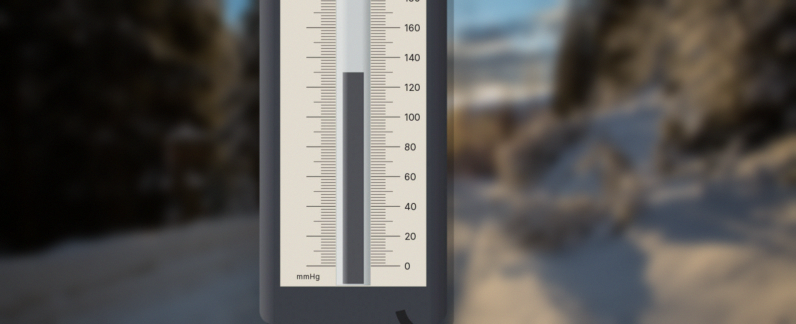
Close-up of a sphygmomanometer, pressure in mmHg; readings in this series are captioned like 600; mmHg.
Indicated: 130; mmHg
